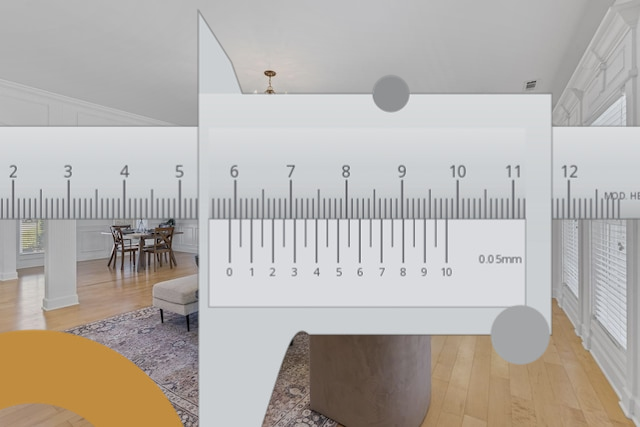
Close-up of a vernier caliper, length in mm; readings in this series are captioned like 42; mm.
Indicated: 59.0; mm
